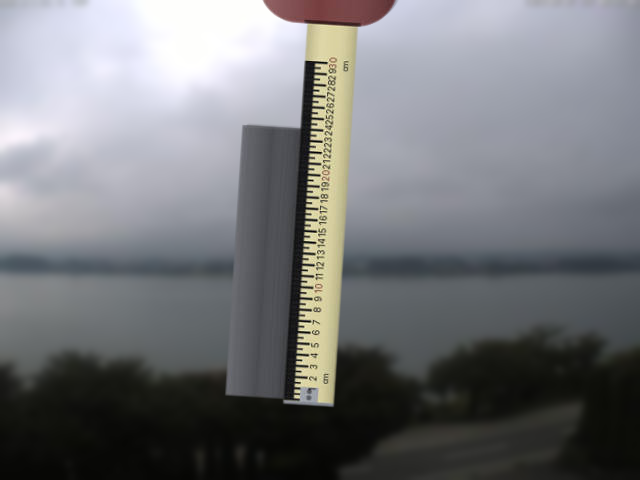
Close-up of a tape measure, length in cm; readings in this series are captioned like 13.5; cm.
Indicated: 24; cm
